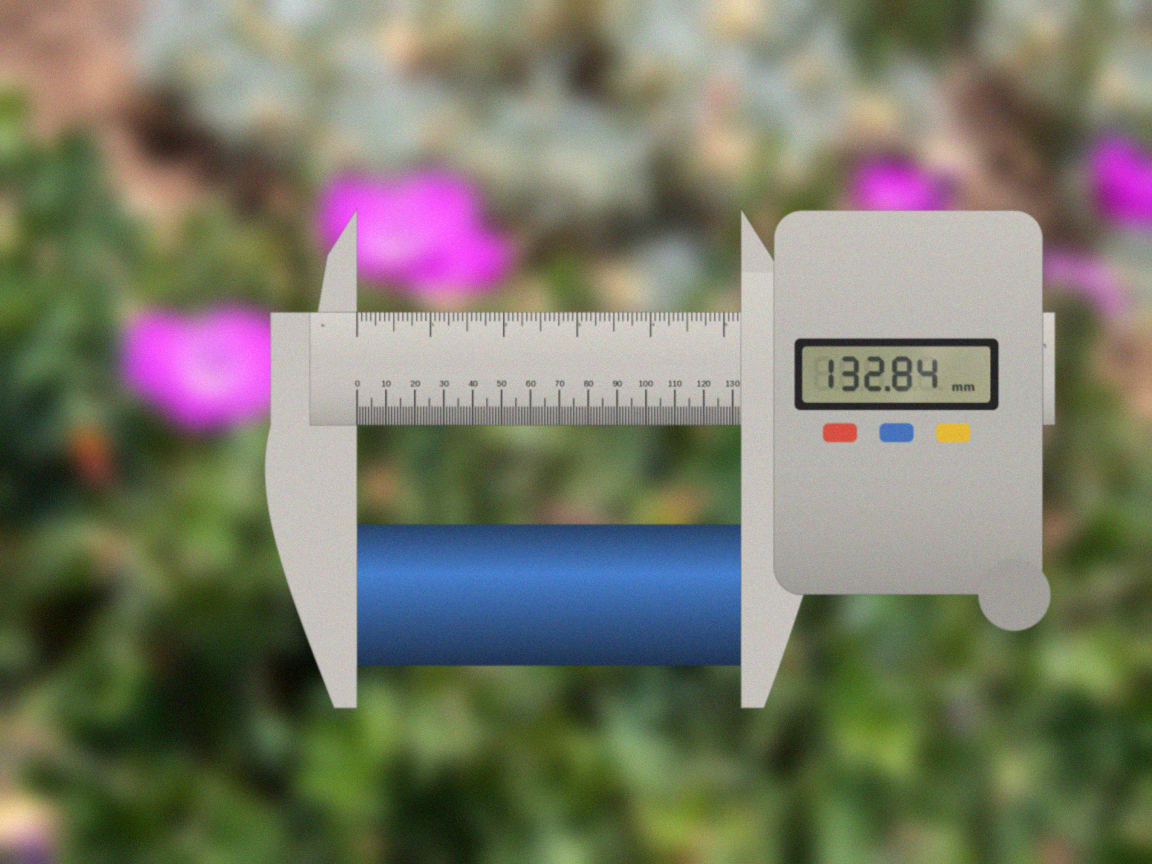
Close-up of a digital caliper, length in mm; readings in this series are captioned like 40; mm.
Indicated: 132.84; mm
